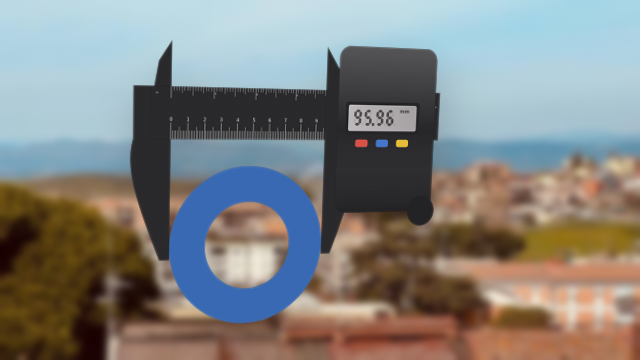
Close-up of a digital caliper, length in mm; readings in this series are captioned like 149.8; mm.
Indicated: 95.96; mm
